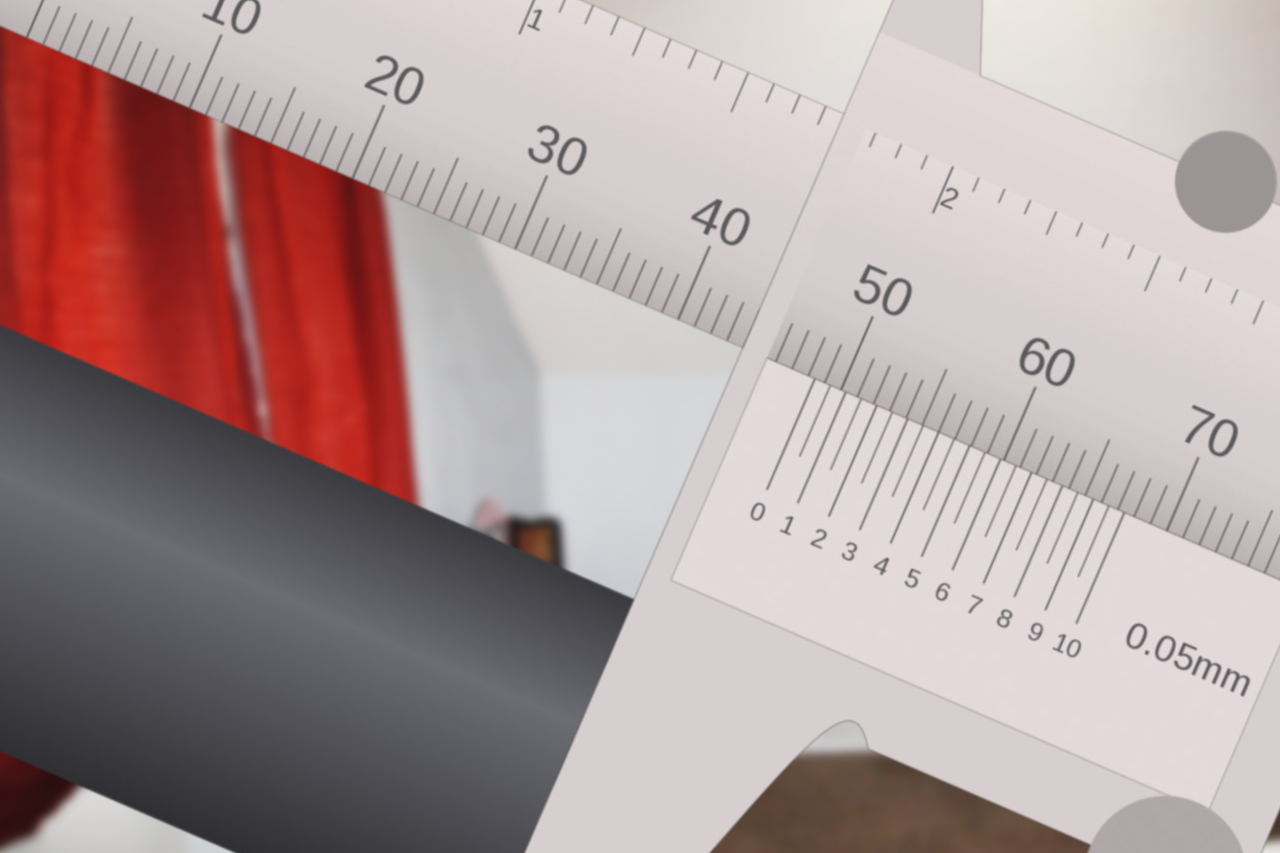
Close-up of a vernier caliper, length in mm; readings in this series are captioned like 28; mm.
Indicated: 48.4; mm
